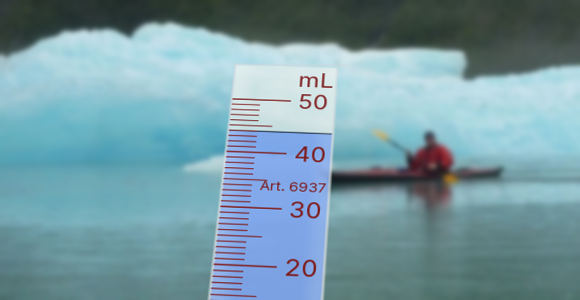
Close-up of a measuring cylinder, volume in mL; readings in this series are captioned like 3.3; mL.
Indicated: 44; mL
